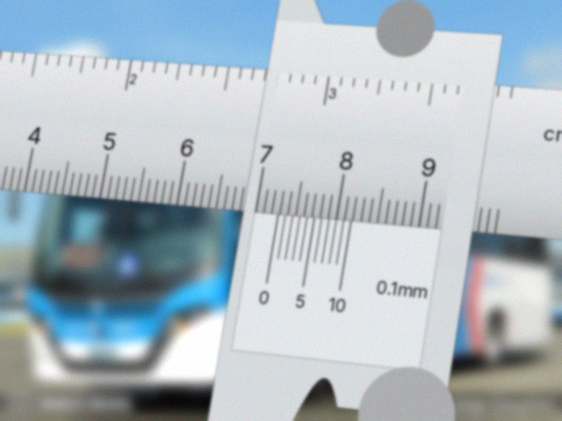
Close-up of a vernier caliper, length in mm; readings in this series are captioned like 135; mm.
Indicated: 72.8; mm
